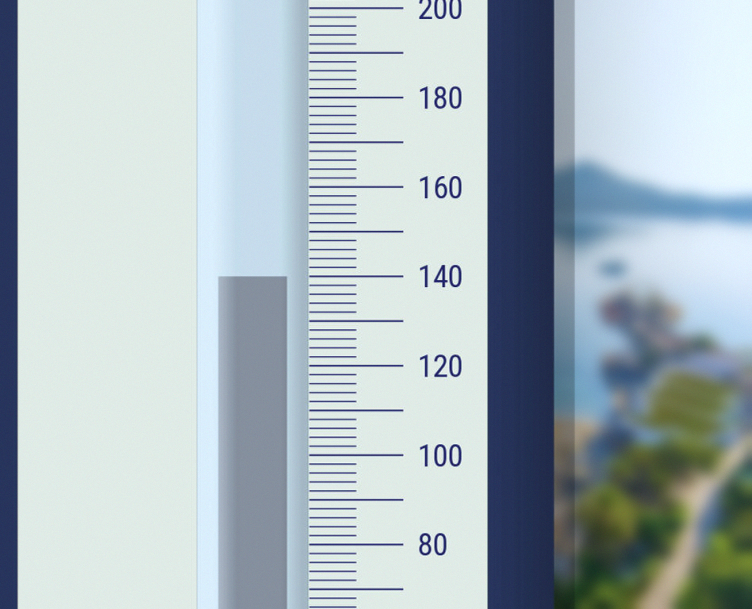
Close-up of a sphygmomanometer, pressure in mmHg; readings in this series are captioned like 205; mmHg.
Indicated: 140; mmHg
